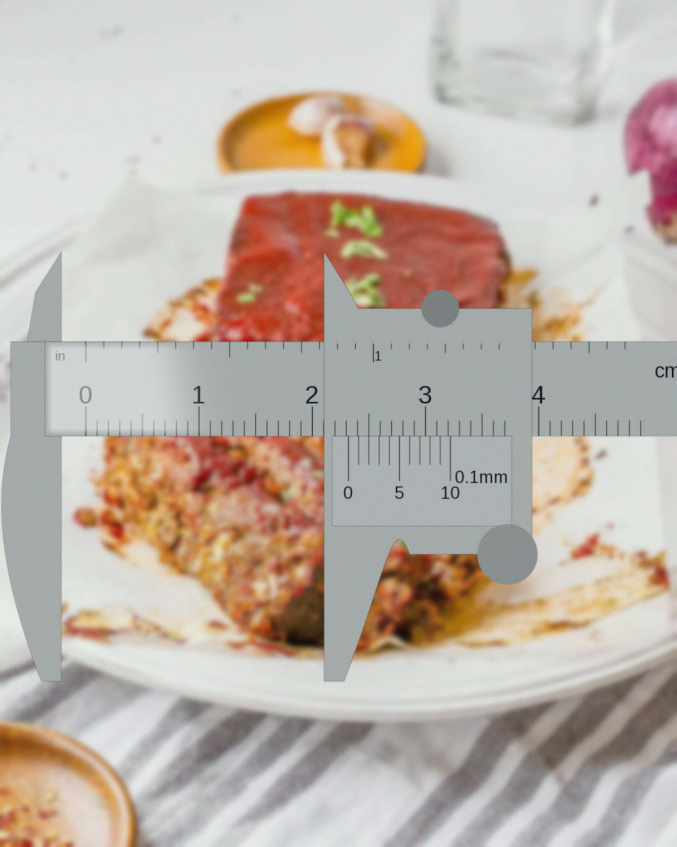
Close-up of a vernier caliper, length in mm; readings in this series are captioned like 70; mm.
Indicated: 23.2; mm
